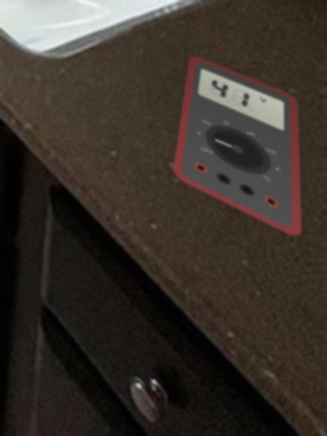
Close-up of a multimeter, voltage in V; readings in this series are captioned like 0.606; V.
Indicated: 41; V
